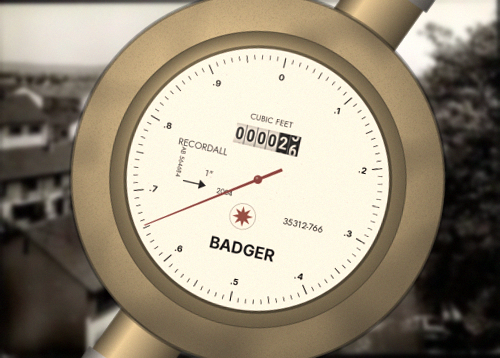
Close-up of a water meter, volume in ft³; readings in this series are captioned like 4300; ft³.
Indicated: 25.65; ft³
